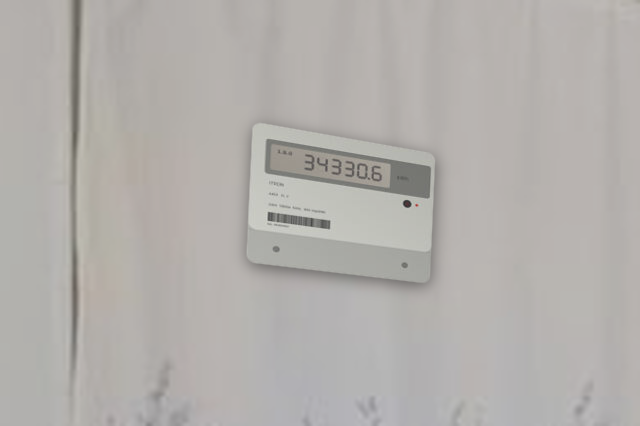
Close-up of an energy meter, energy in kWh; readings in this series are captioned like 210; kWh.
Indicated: 34330.6; kWh
